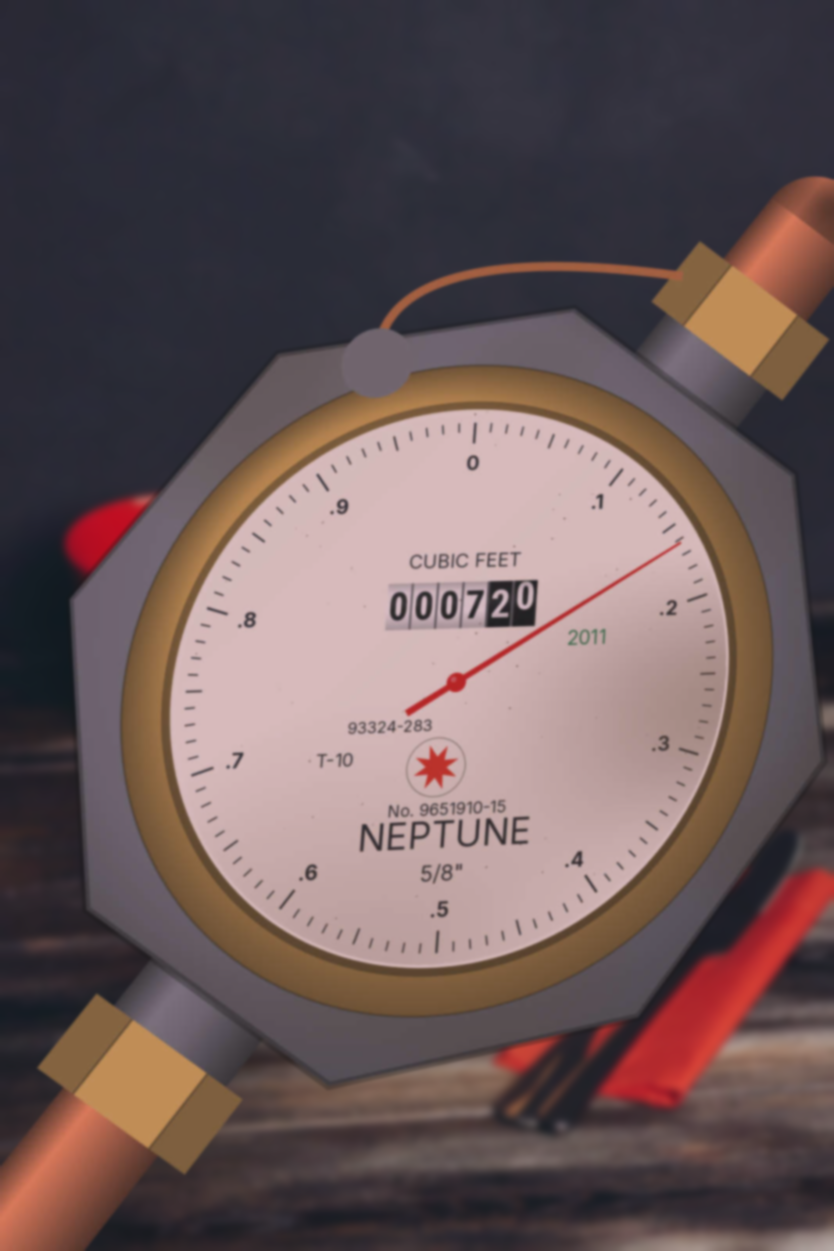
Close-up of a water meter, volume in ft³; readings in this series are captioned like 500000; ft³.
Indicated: 720.16; ft³
